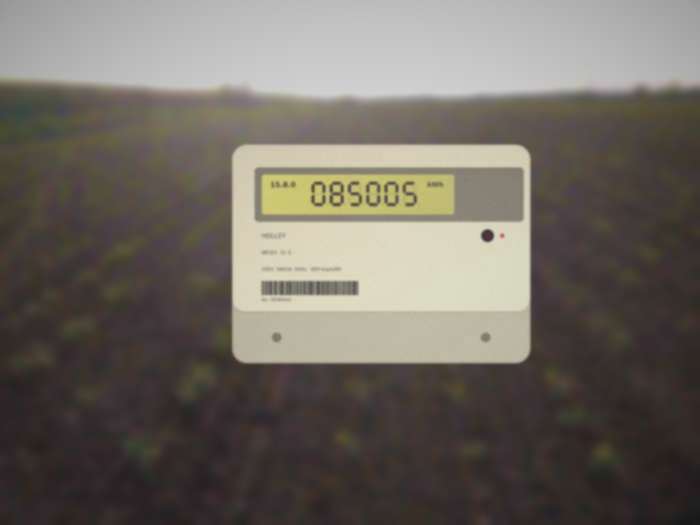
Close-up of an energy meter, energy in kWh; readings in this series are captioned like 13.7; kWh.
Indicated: 85005; kWh
